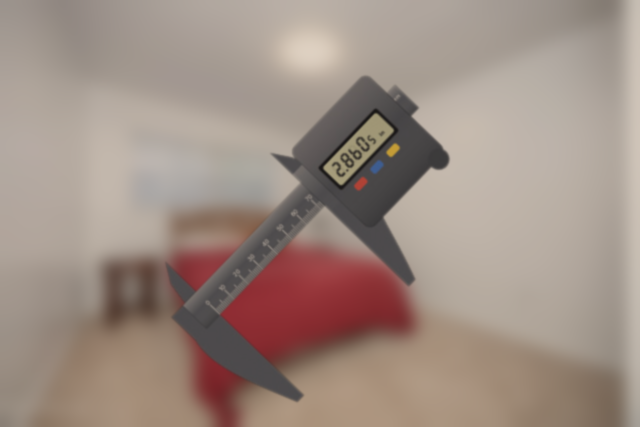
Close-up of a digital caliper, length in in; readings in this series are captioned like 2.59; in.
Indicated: 2.8605; in
